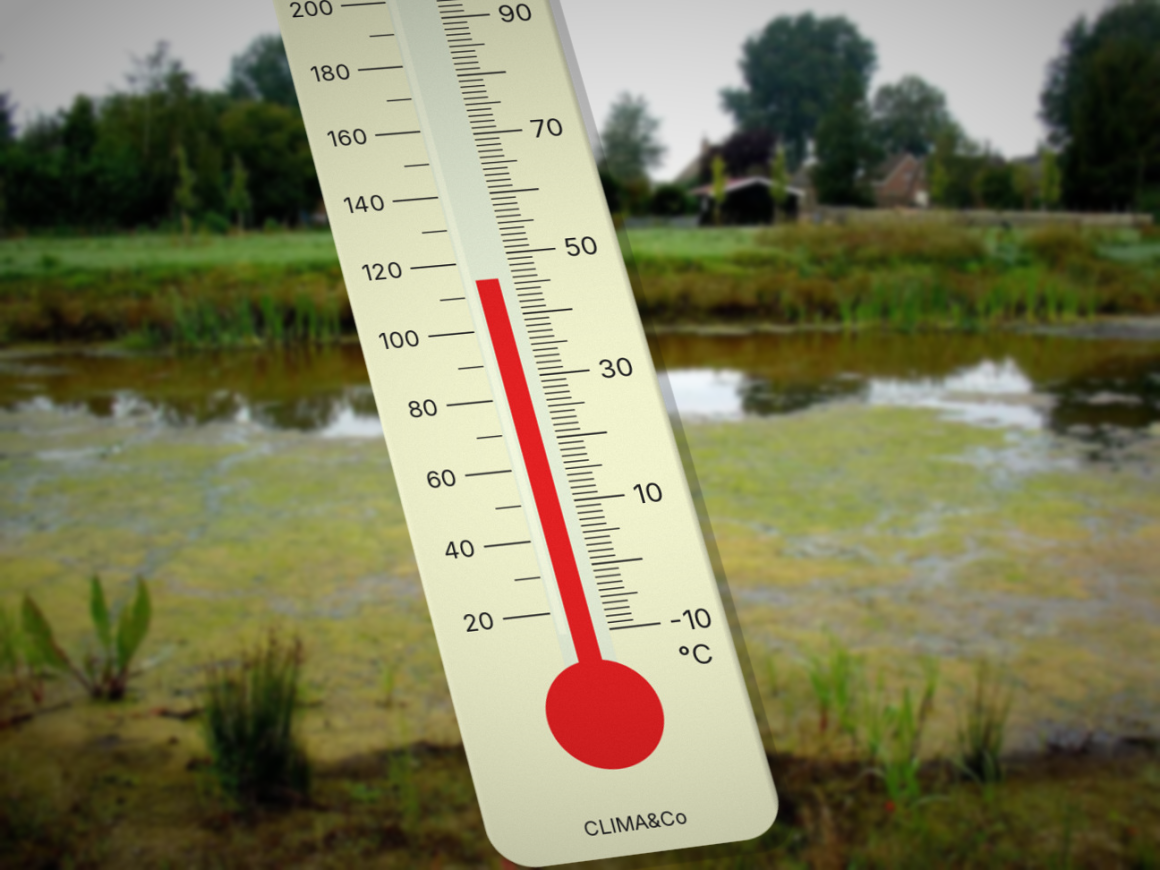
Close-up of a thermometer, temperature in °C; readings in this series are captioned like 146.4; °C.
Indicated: 46; °C
